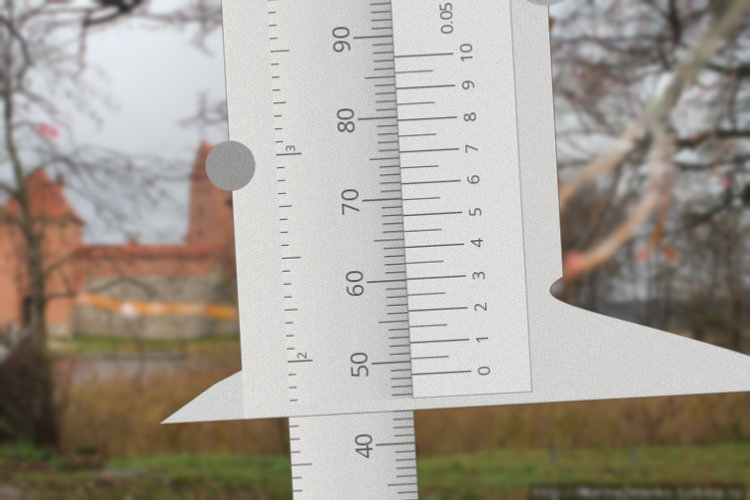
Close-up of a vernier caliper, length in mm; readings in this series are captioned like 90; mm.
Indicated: 48.4; mm
